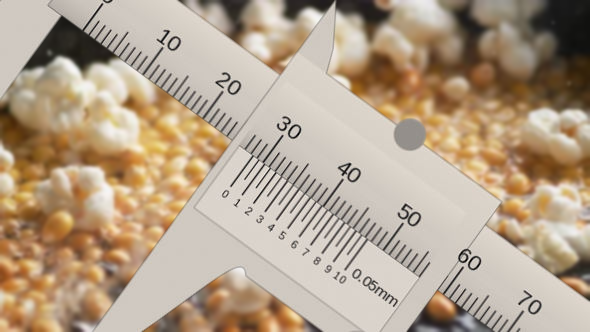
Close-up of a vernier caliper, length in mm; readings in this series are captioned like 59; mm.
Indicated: 28.4; mm
